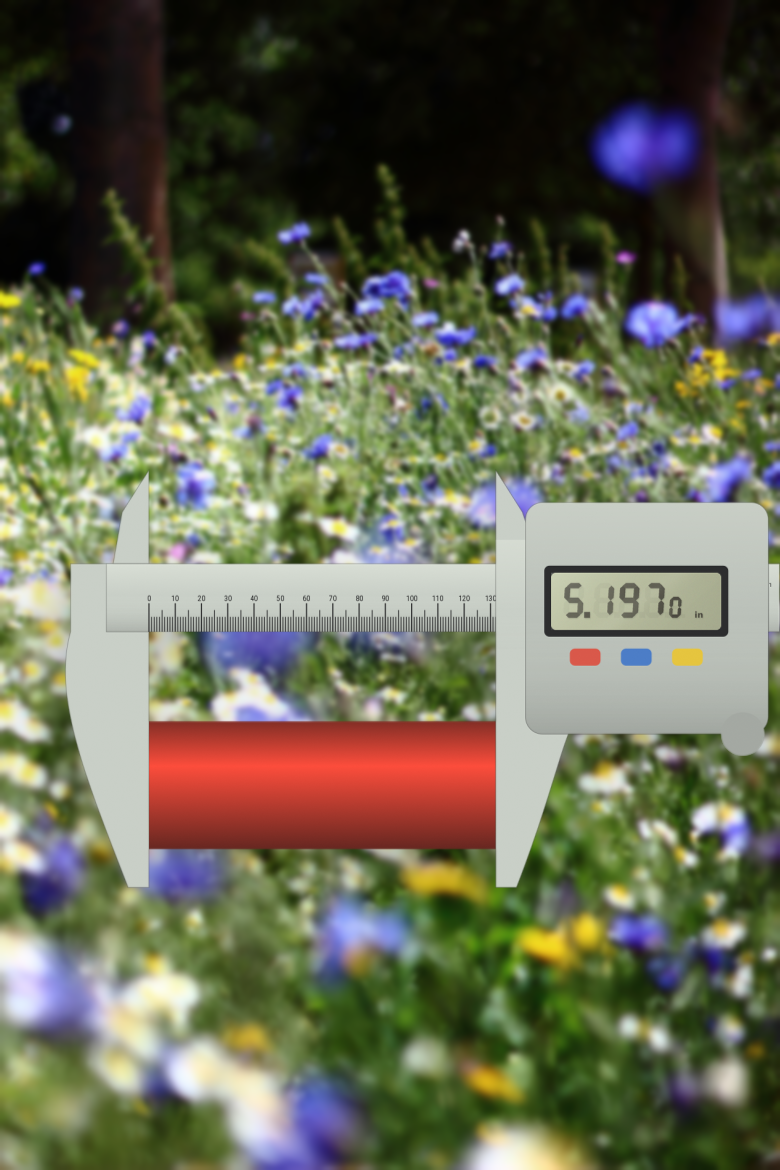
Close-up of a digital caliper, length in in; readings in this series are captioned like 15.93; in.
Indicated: 5.1970; in
